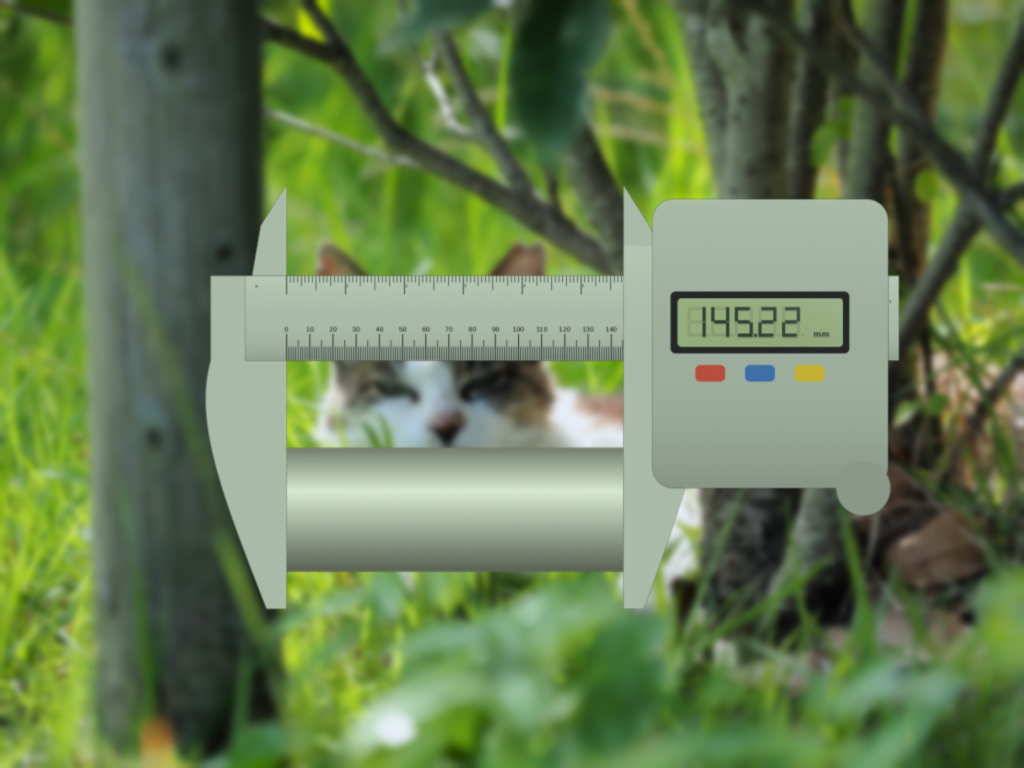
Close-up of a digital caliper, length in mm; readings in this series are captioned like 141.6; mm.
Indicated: 145.22; mm
